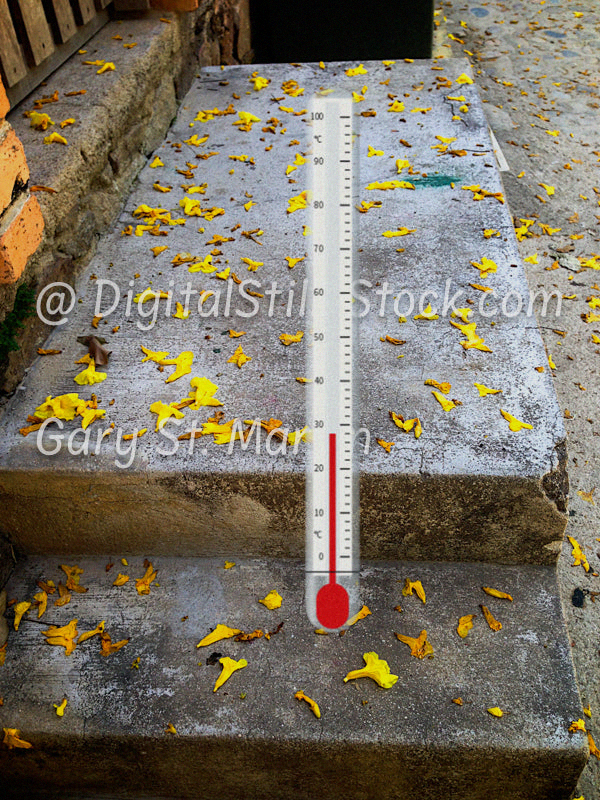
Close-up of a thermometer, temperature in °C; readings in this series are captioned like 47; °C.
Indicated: 28; °C
